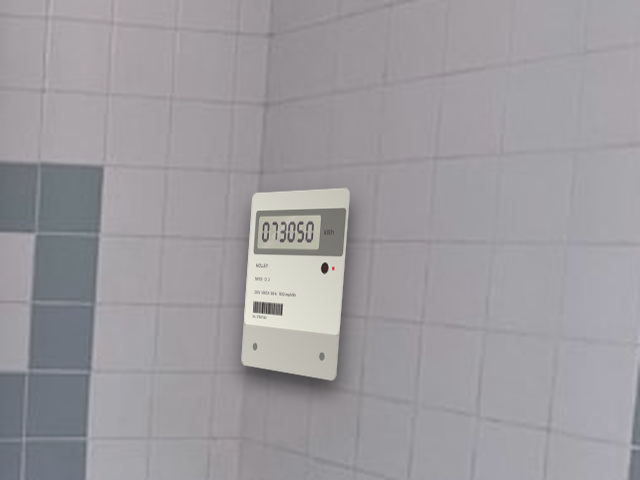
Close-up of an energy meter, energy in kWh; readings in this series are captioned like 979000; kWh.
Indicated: 73050; kWh
